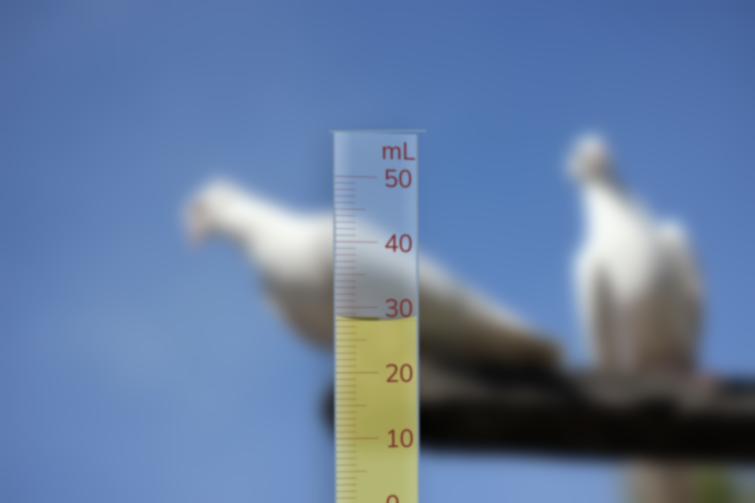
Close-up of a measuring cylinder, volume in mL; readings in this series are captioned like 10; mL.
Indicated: 28; mL
